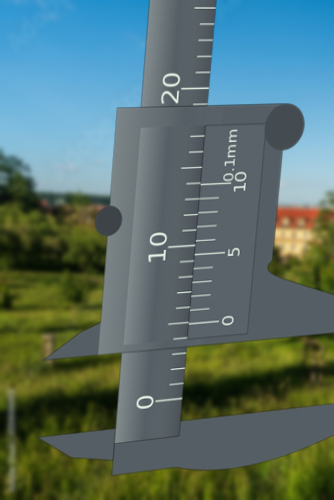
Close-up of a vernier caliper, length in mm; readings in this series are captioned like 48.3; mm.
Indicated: 4.9; mm
